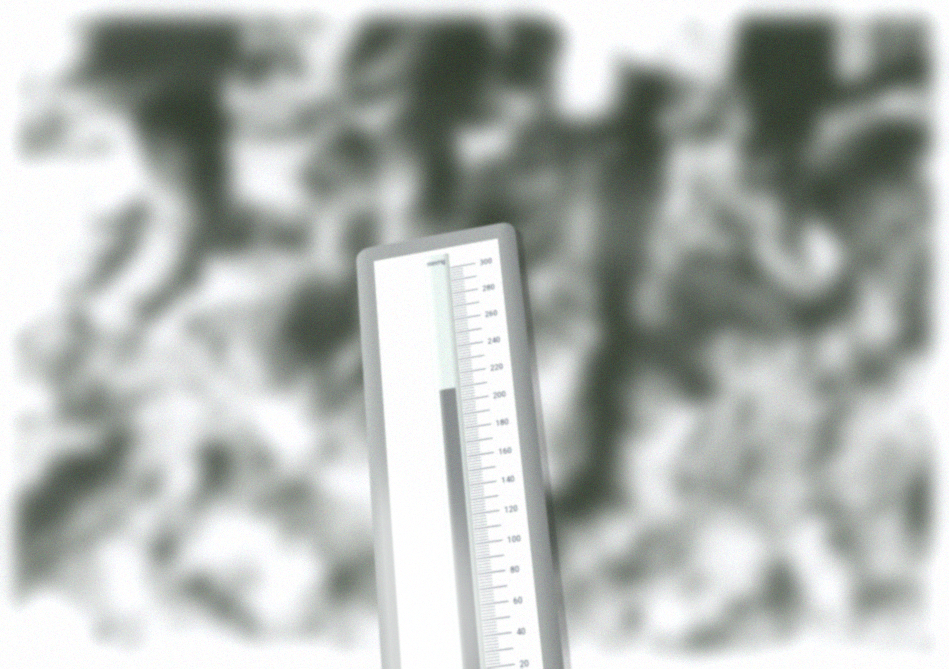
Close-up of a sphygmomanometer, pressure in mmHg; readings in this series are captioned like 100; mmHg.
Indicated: 210; mmHg
